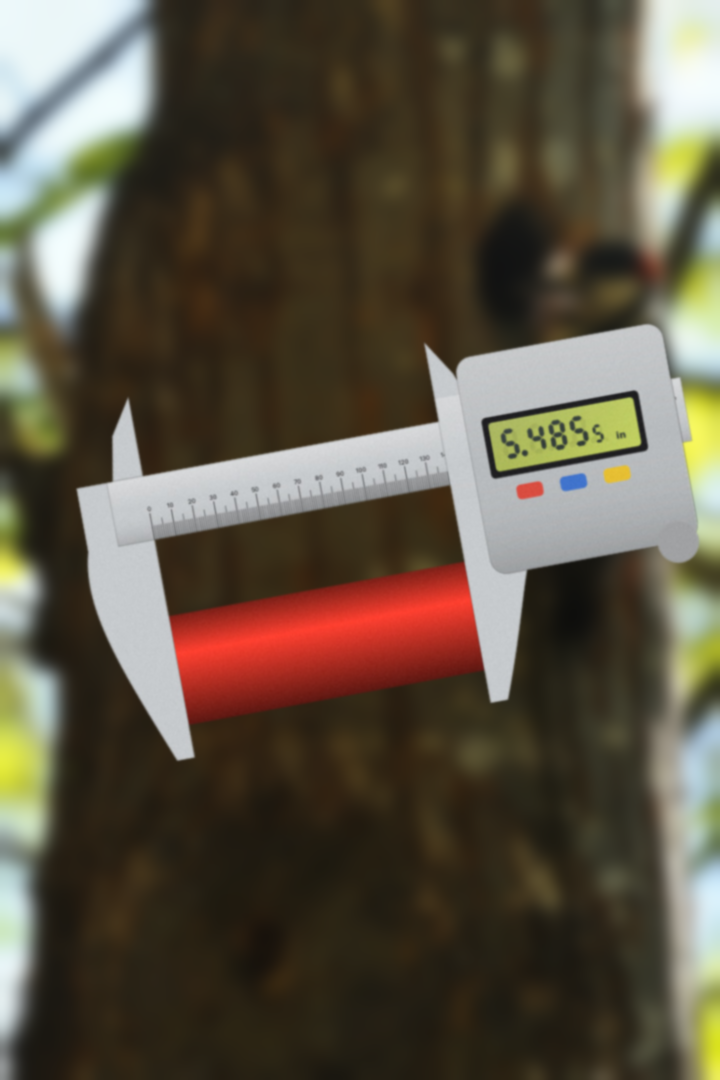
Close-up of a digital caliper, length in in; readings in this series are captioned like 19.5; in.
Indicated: 5.4855; in
